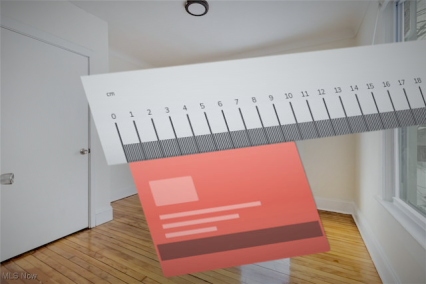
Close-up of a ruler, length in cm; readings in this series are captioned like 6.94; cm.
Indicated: 9.5; cm
